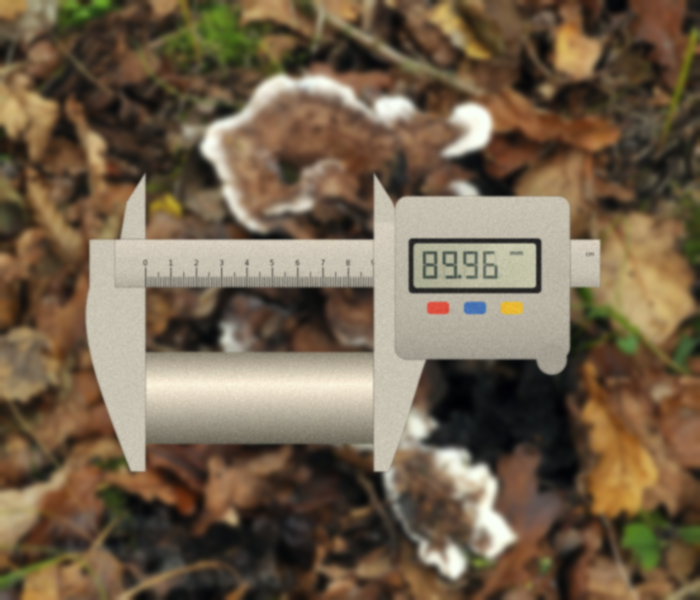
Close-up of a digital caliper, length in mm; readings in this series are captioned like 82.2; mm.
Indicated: 89.96; mm
